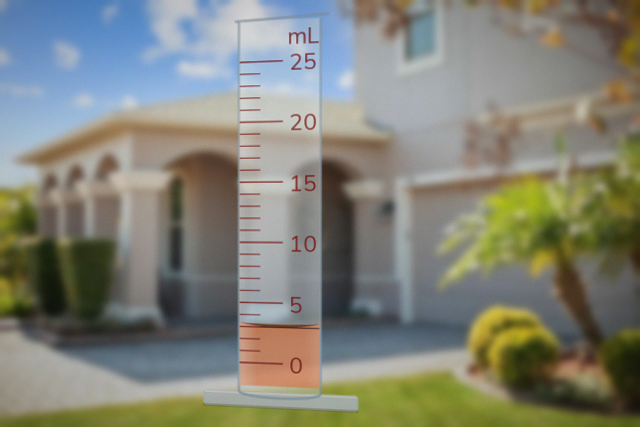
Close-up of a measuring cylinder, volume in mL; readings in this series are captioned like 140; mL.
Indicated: 3; mL
